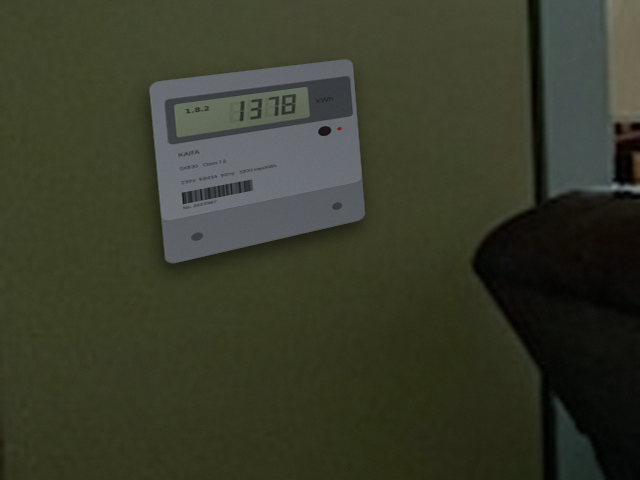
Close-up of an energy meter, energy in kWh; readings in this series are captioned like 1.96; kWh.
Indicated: 1378; kWh
